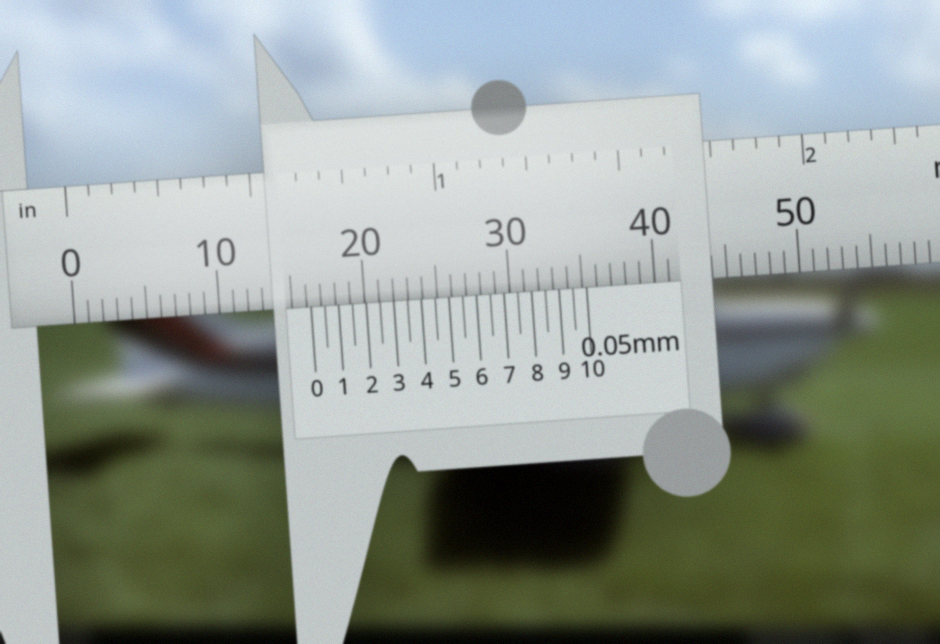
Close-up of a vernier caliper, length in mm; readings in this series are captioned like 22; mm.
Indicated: 16.3; mm
